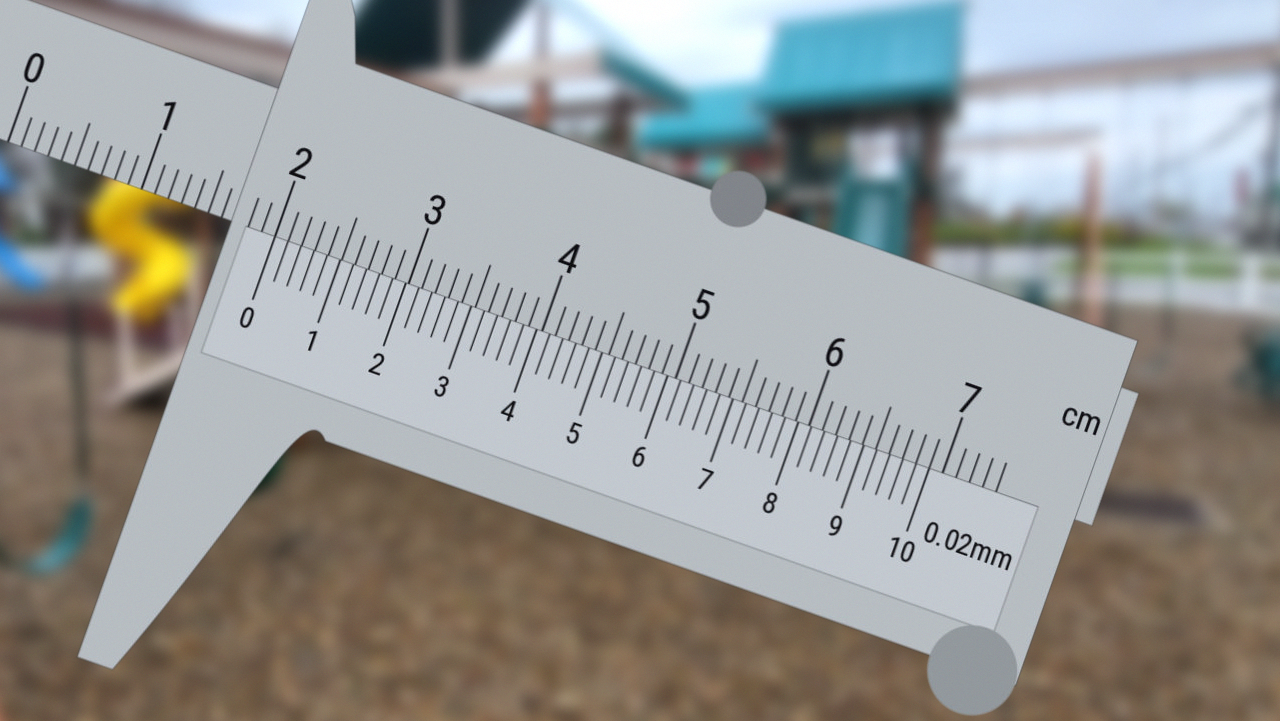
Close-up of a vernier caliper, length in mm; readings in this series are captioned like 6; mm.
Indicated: 20.0; mm
